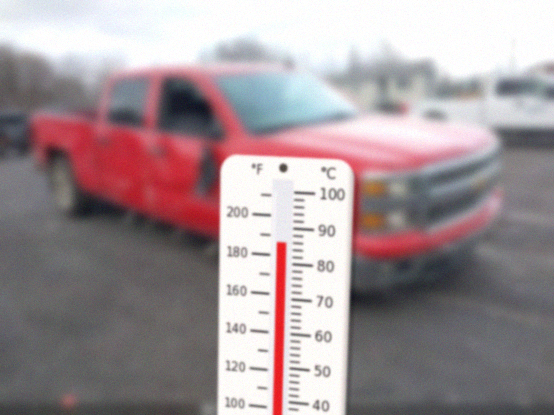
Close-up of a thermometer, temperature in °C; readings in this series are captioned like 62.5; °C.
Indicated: 86; °C
